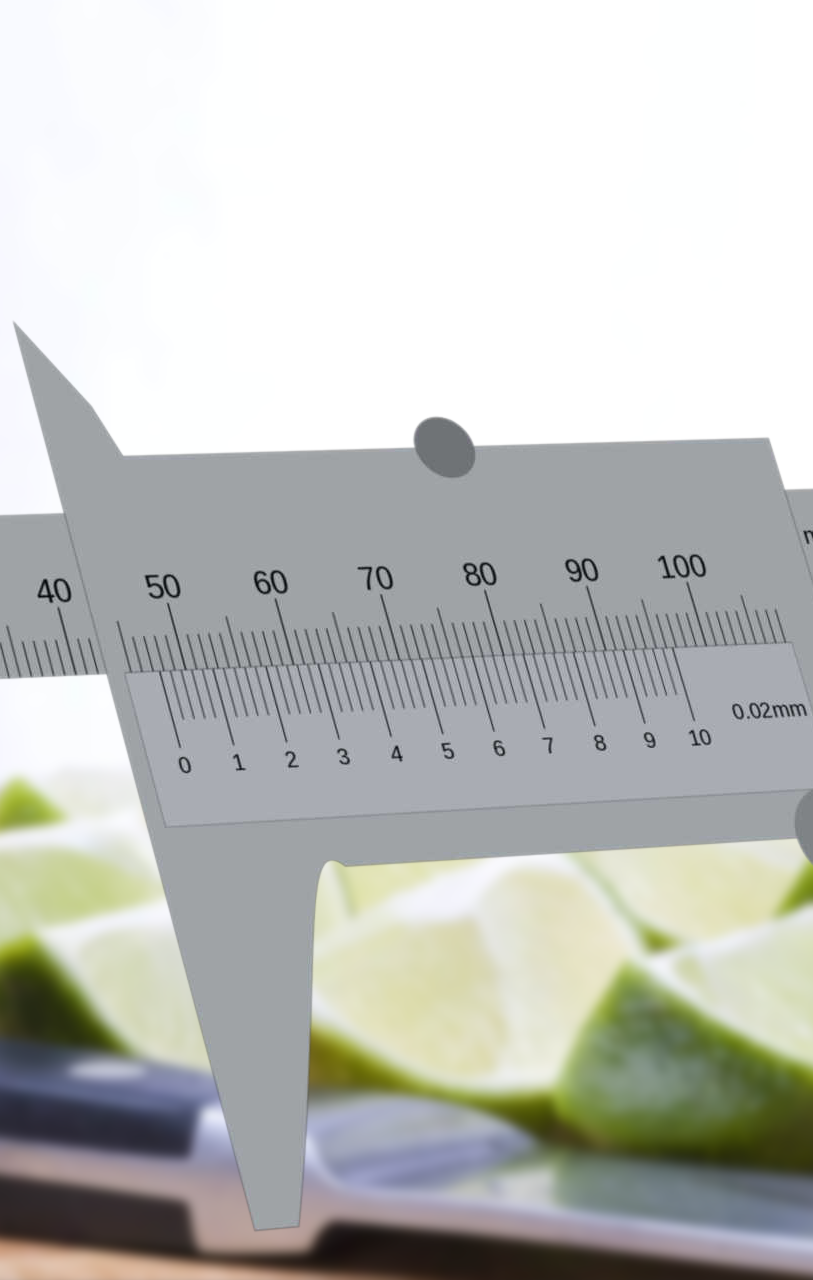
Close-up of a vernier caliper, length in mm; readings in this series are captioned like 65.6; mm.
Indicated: 47.6; mm
